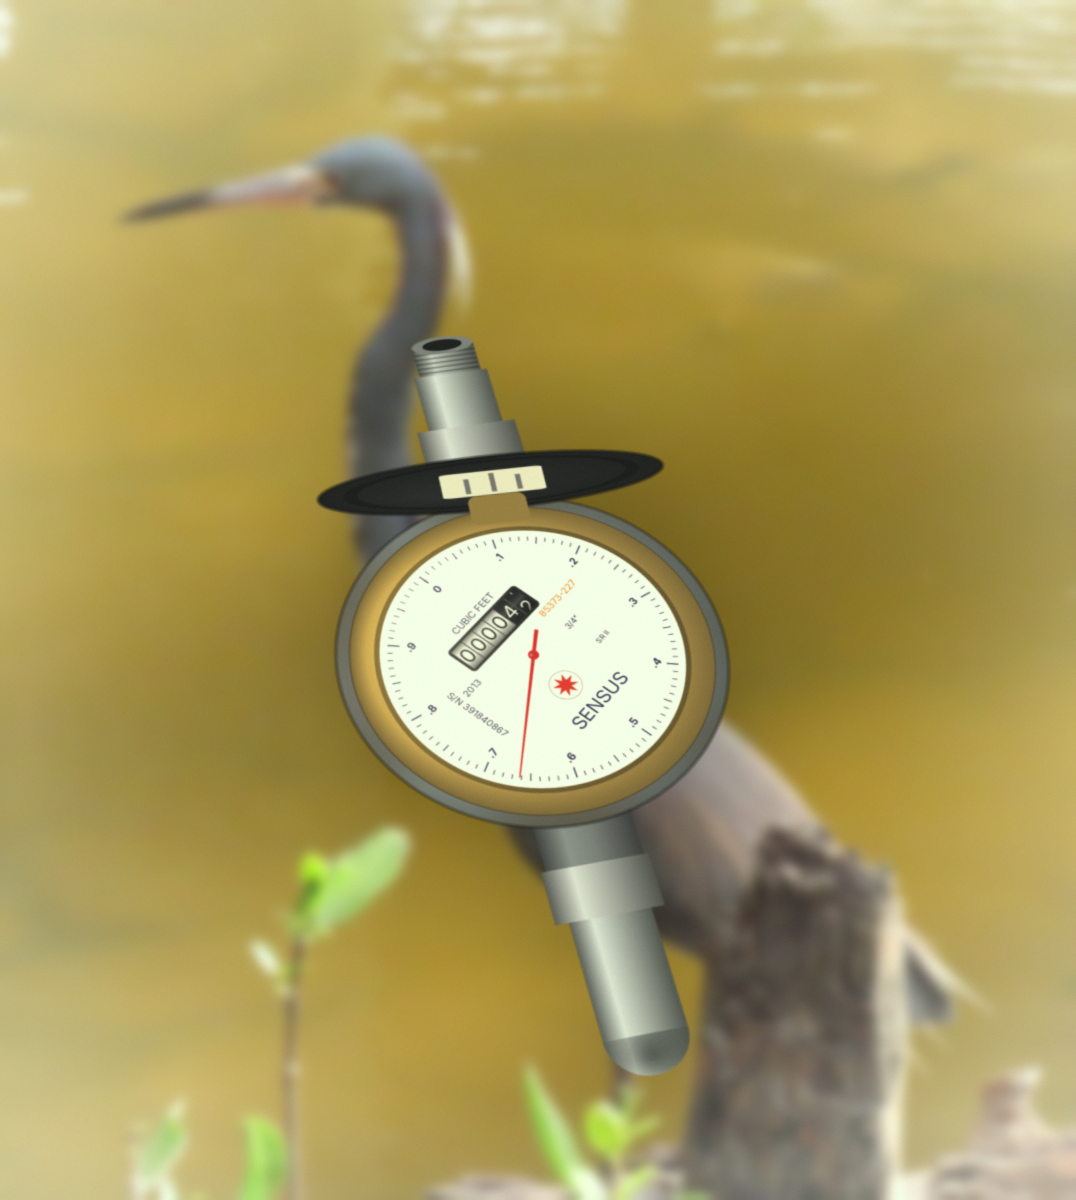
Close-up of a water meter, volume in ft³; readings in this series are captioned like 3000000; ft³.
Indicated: 41.66; ft³
